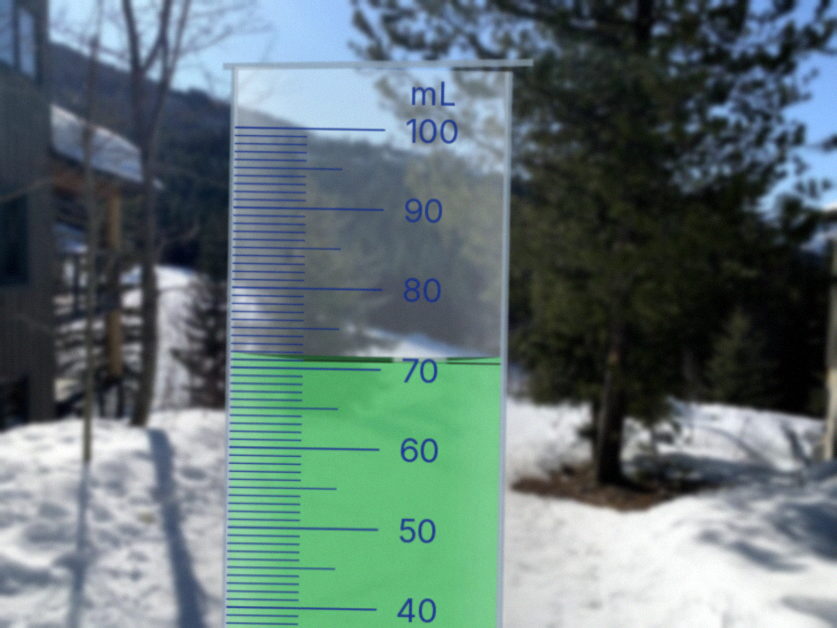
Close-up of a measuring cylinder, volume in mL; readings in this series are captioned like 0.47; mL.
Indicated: 71; mL
